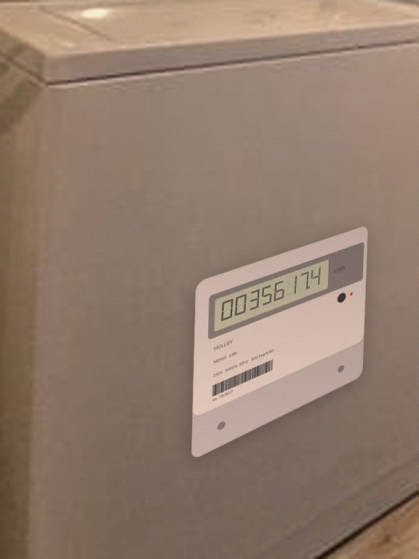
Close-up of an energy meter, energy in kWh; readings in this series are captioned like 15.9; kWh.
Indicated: 35617.4; kWh
